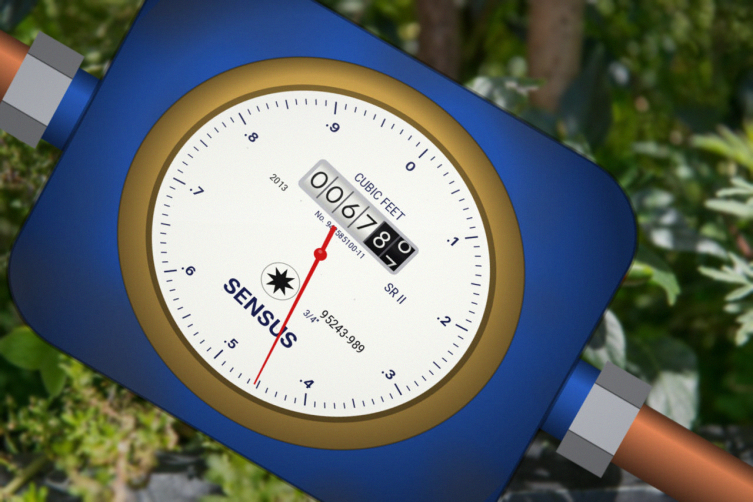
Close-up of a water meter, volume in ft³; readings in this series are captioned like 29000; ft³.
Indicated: 6786.45; ft³
